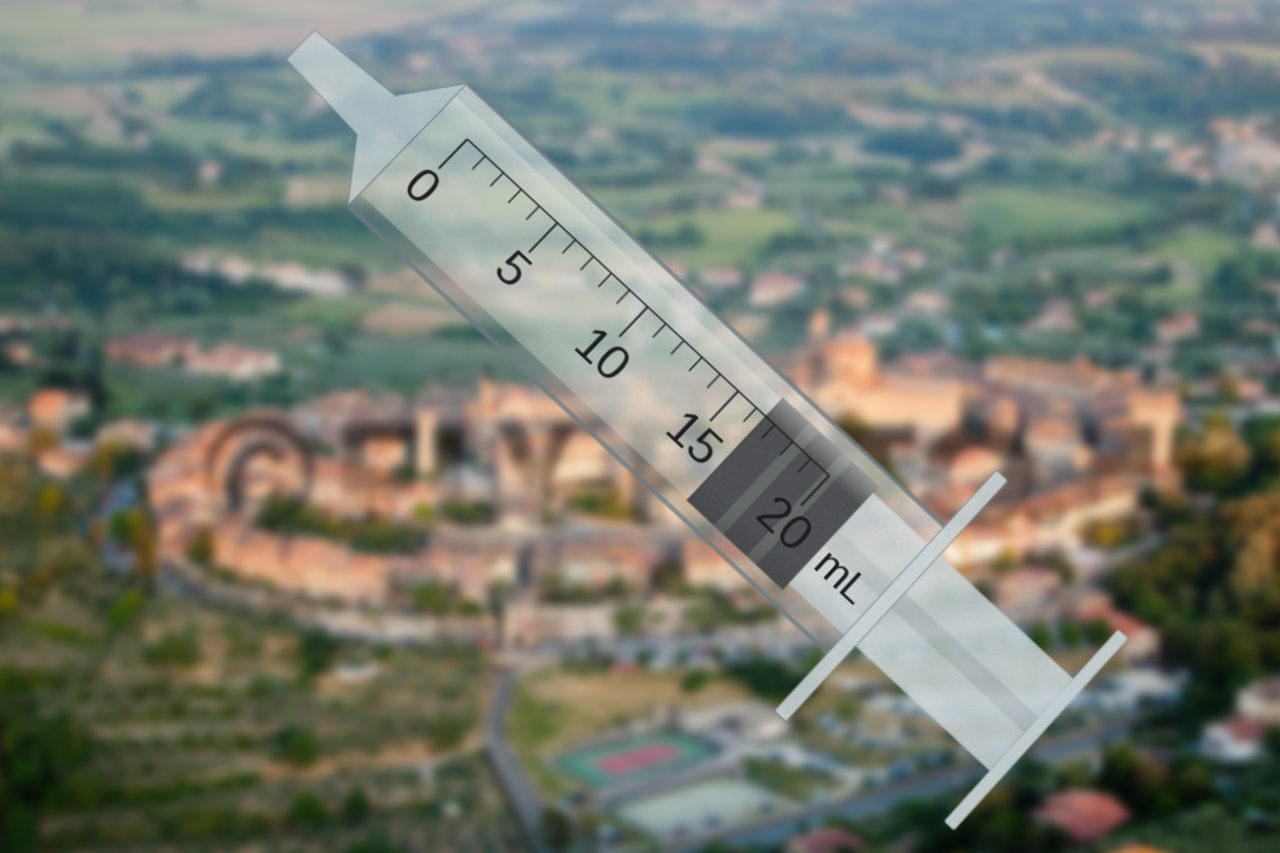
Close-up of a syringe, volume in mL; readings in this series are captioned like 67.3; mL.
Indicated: 16.5; mL
